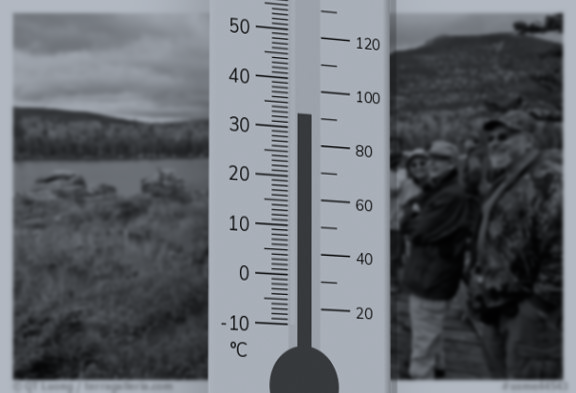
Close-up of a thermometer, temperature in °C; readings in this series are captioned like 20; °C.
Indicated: 33; °C
